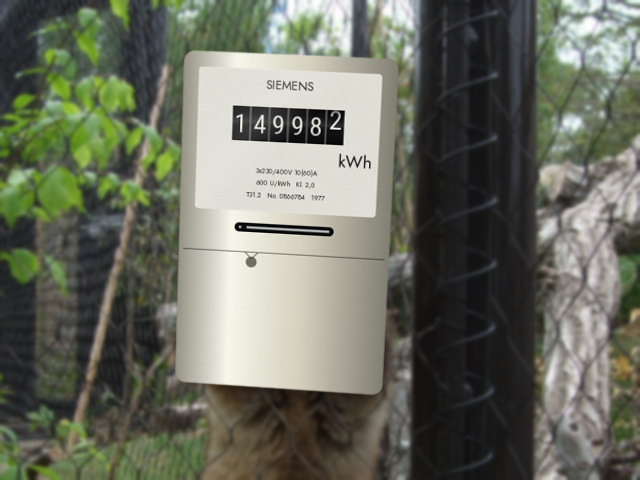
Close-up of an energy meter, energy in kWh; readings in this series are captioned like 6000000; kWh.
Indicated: 149982; kWh
